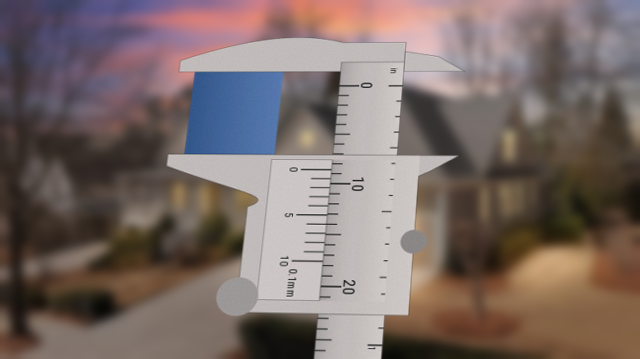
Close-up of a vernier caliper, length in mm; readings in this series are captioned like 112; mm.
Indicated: 8.6; mm
